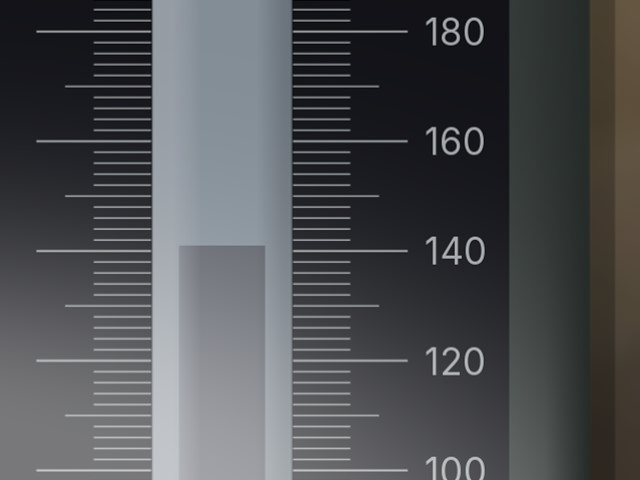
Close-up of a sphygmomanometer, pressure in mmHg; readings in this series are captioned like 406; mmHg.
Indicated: 141; mmHg
